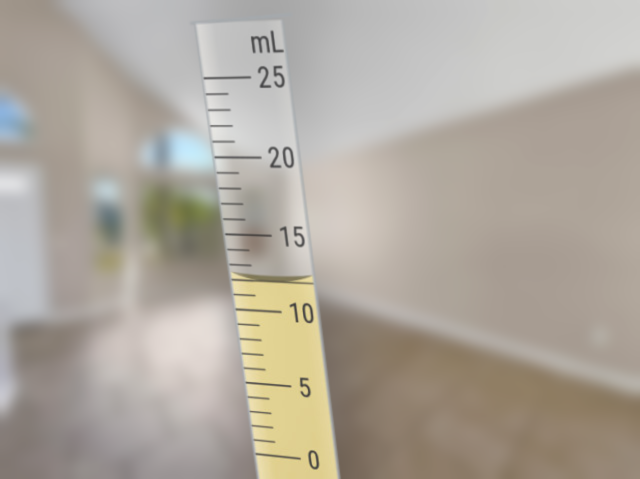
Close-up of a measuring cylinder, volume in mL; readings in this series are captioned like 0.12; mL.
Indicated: 12; mL
